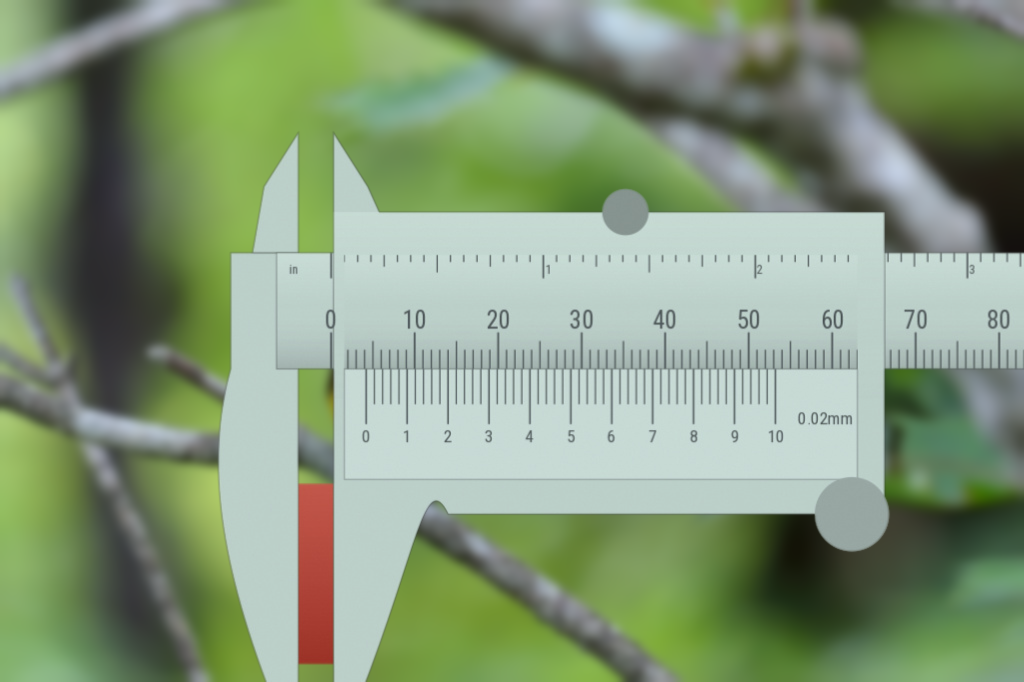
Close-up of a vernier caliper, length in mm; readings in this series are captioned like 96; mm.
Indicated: 4.2; mm
